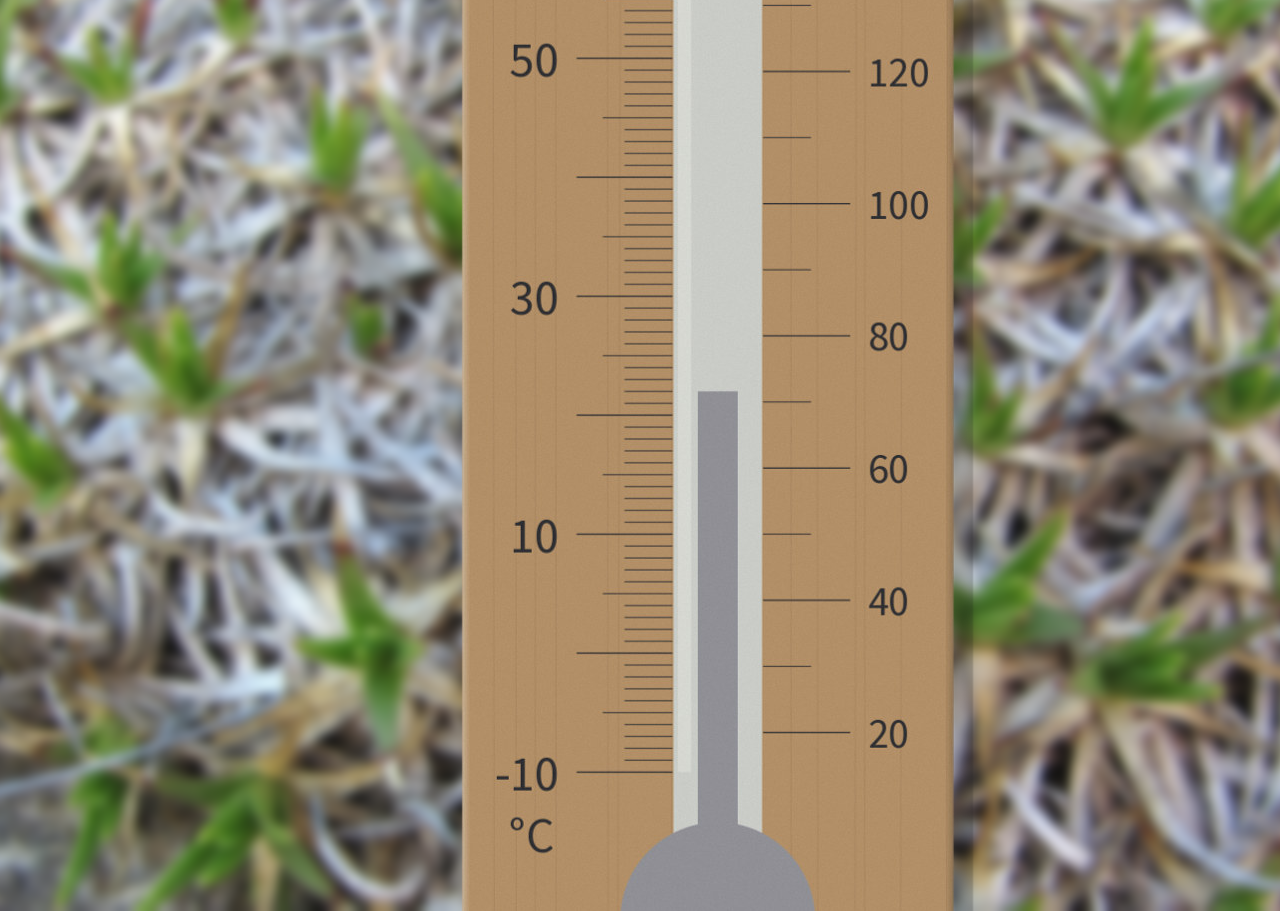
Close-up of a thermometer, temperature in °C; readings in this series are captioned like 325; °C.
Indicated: 22; °C
